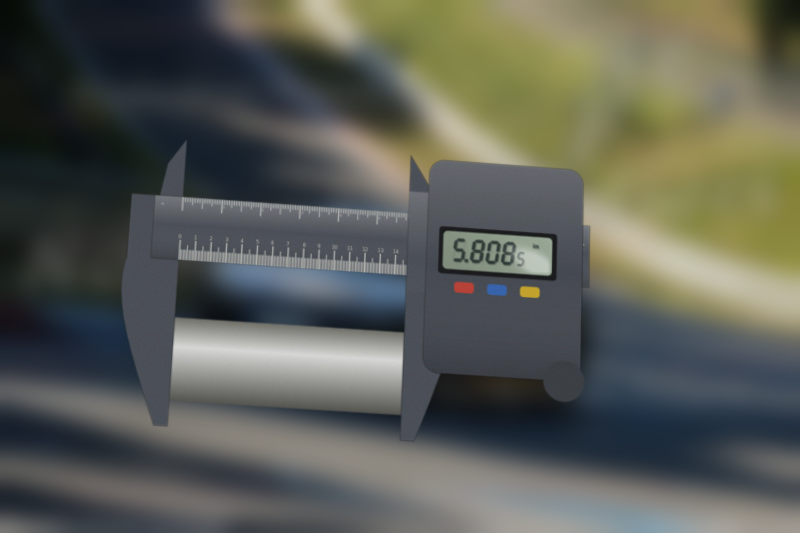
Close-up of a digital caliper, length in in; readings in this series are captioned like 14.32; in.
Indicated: 5.8085; in
